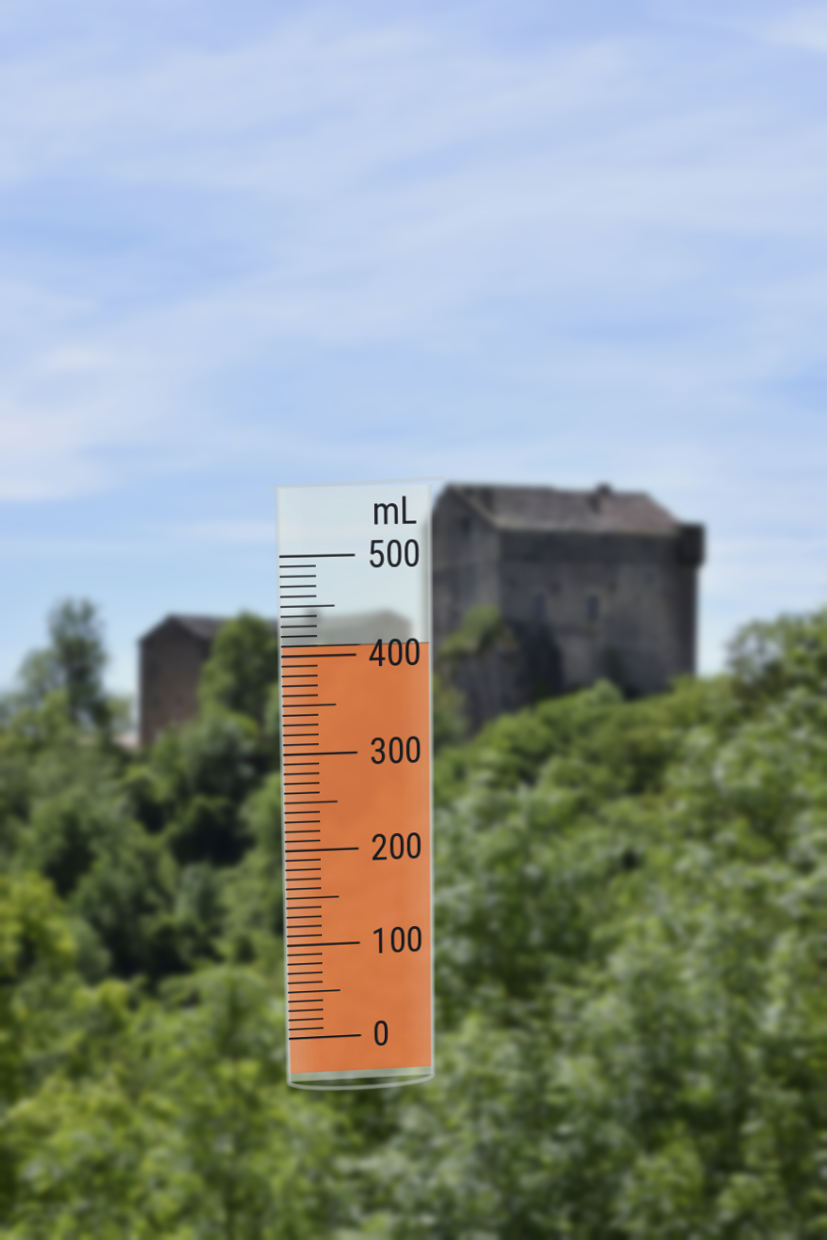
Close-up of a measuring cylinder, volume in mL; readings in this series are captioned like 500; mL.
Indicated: 410; mL
